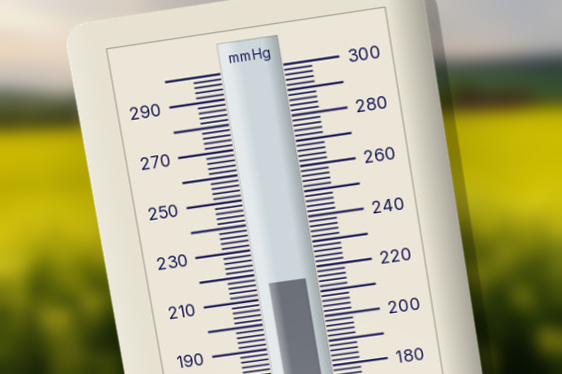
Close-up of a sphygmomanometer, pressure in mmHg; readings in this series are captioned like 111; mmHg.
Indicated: 216; mmHg
